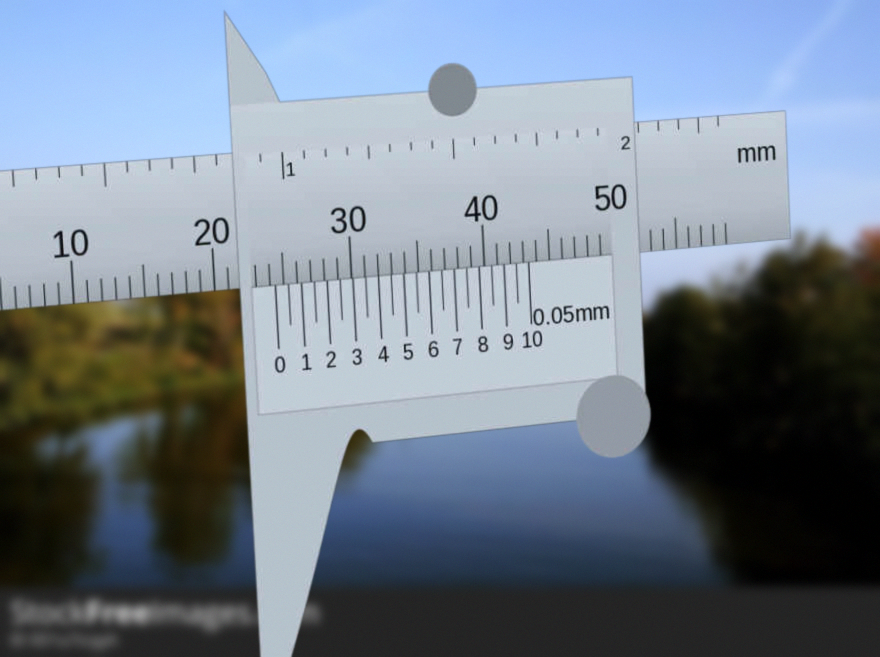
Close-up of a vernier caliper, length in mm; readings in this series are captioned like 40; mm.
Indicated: 24.4; mm
